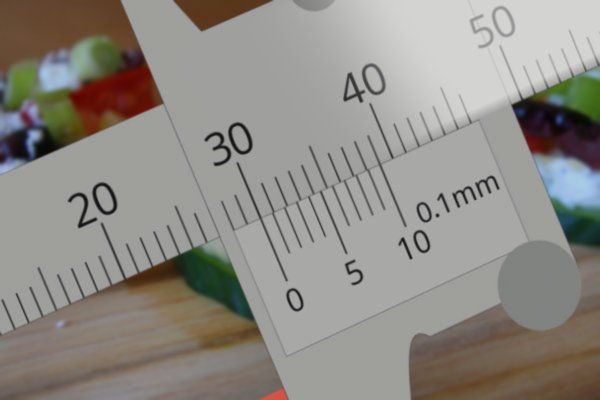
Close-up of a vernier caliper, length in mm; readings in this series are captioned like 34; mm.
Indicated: 30.0; mm
